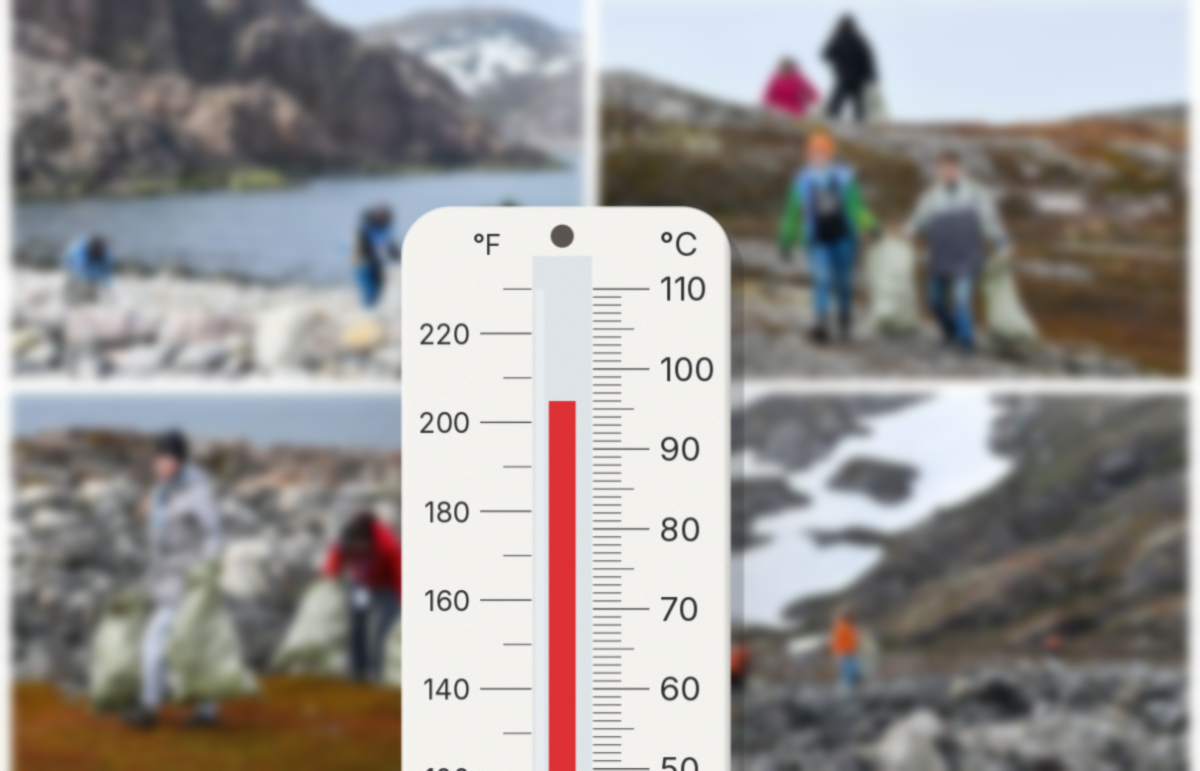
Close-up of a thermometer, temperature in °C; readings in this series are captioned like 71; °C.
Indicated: 96; °C
